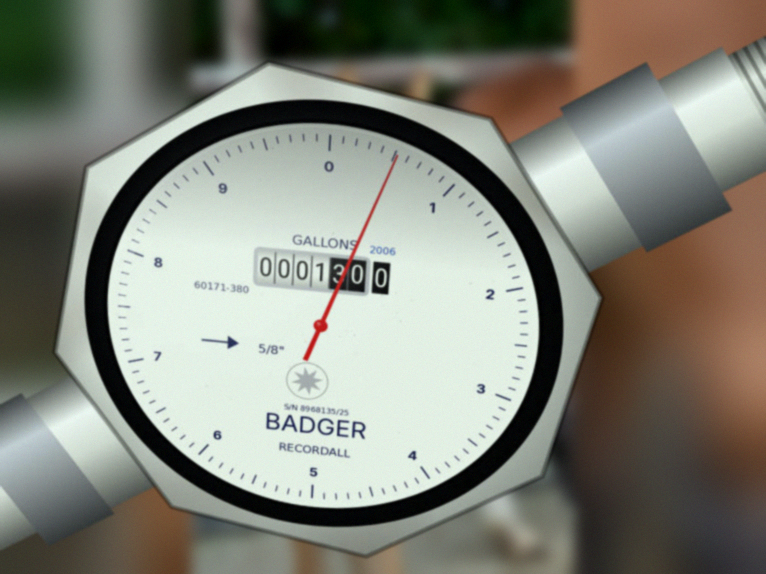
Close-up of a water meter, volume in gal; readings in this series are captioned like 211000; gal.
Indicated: 1300.5; gal
